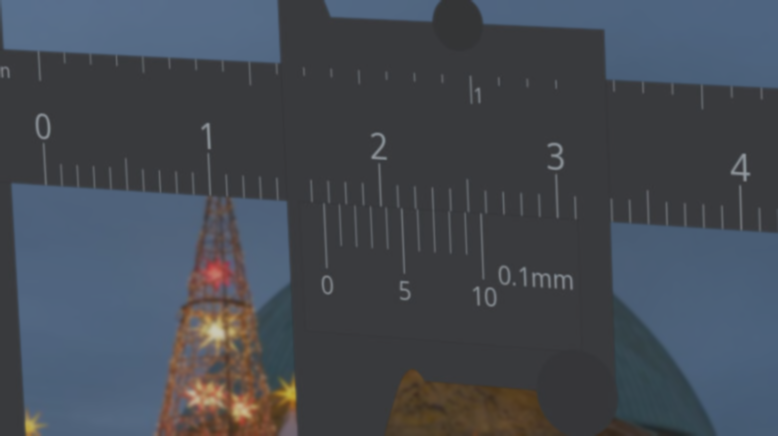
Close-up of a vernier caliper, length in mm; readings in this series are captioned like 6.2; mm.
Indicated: 16.7; mm
